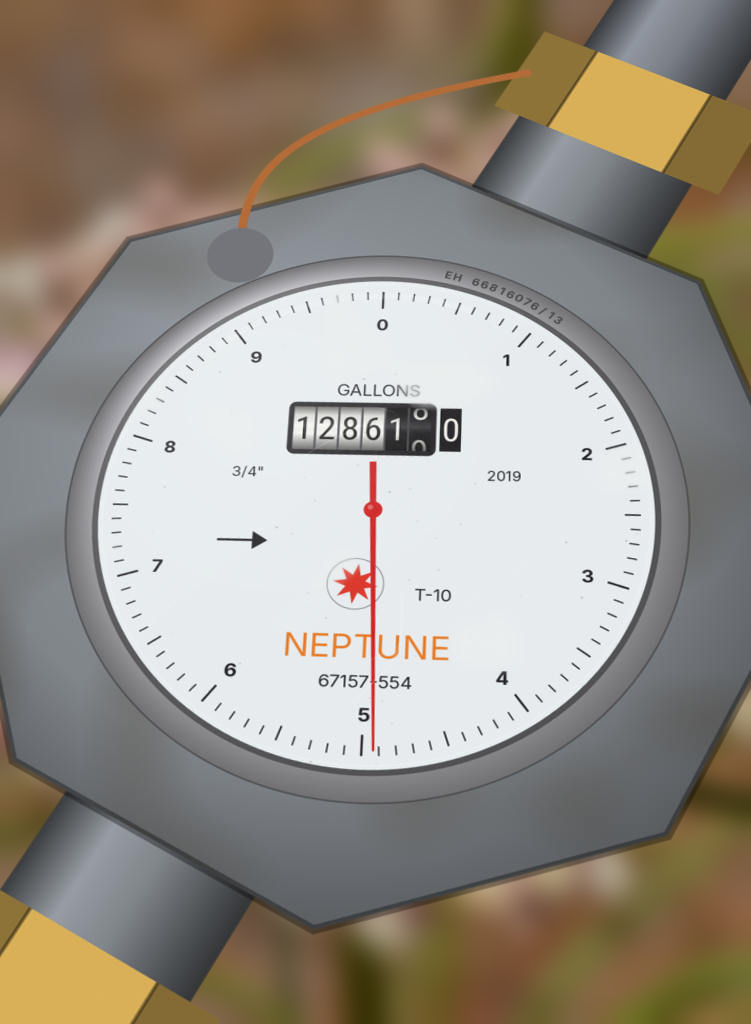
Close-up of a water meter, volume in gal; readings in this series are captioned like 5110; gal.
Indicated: 1286184.9; gal
